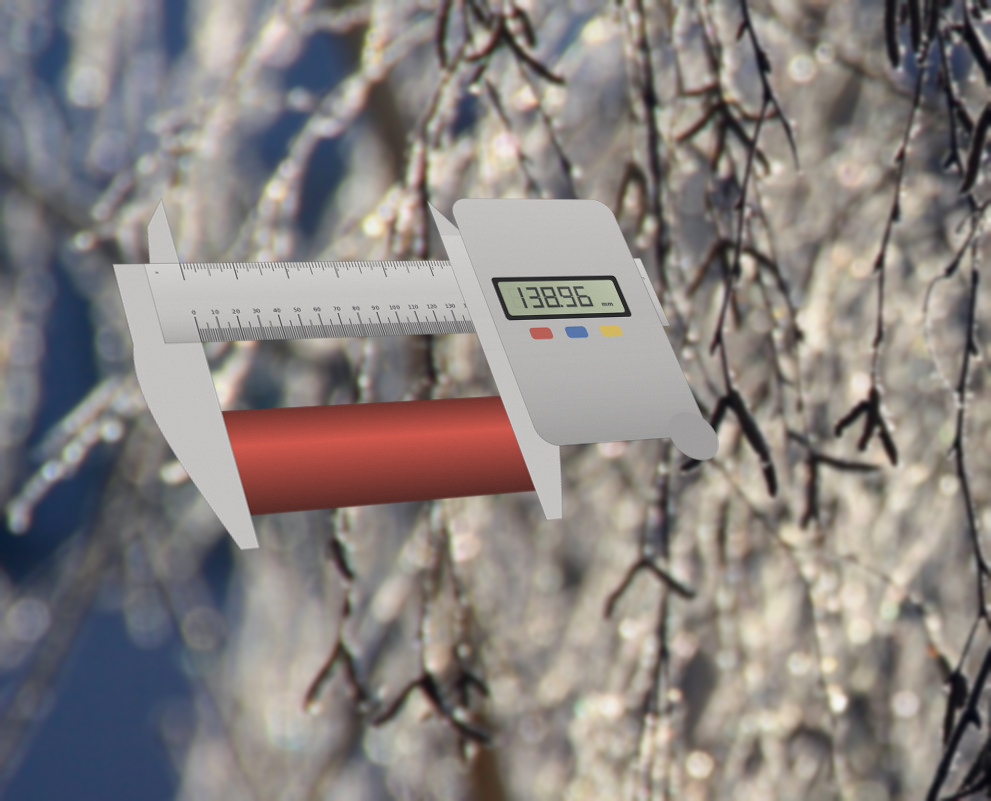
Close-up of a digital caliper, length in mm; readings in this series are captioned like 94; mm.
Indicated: 138.96; mm
